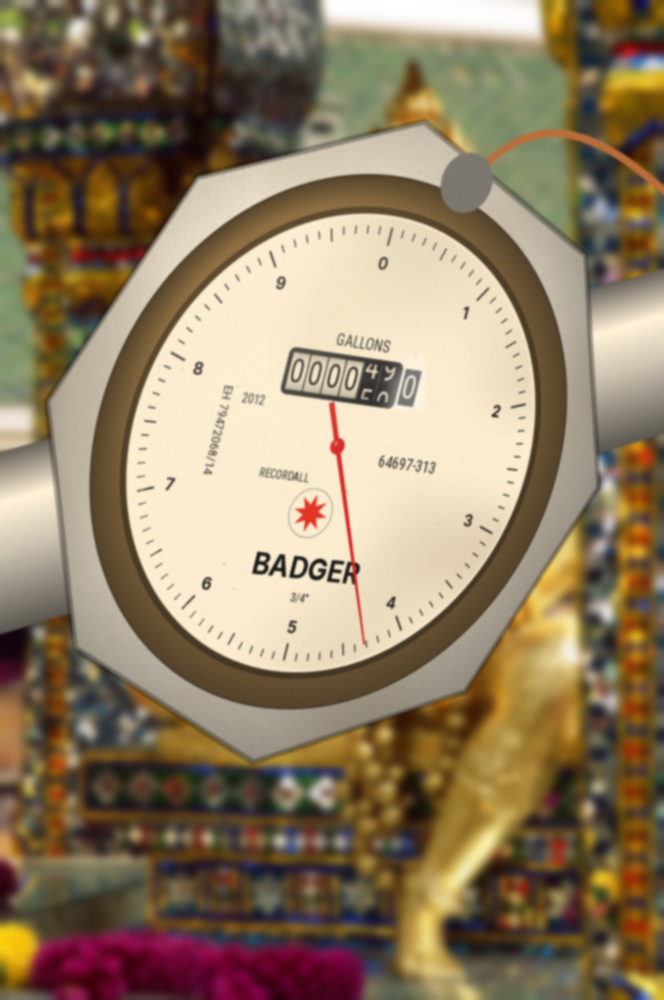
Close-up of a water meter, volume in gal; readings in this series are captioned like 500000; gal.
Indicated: 494.3; gal
